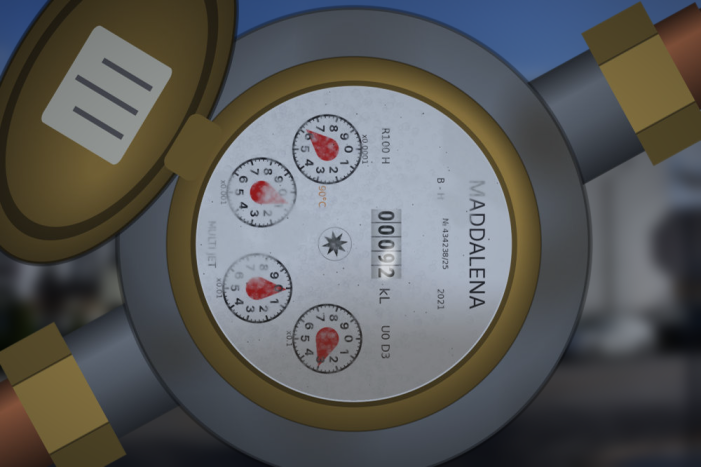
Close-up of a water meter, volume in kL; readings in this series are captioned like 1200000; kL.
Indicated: 92.3006; kL
